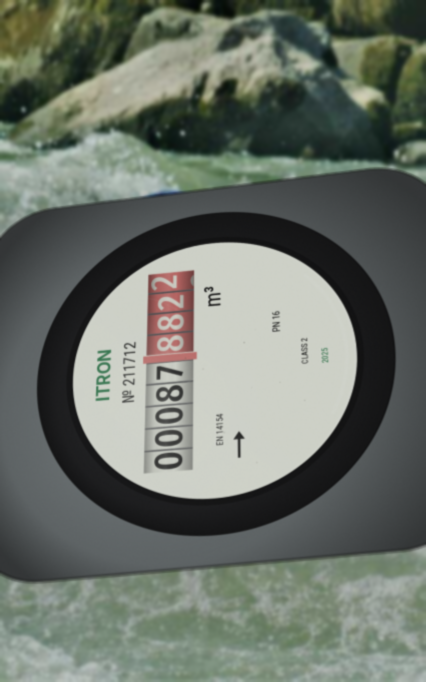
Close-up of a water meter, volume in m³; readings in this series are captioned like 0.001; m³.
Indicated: 87.8822; m³
